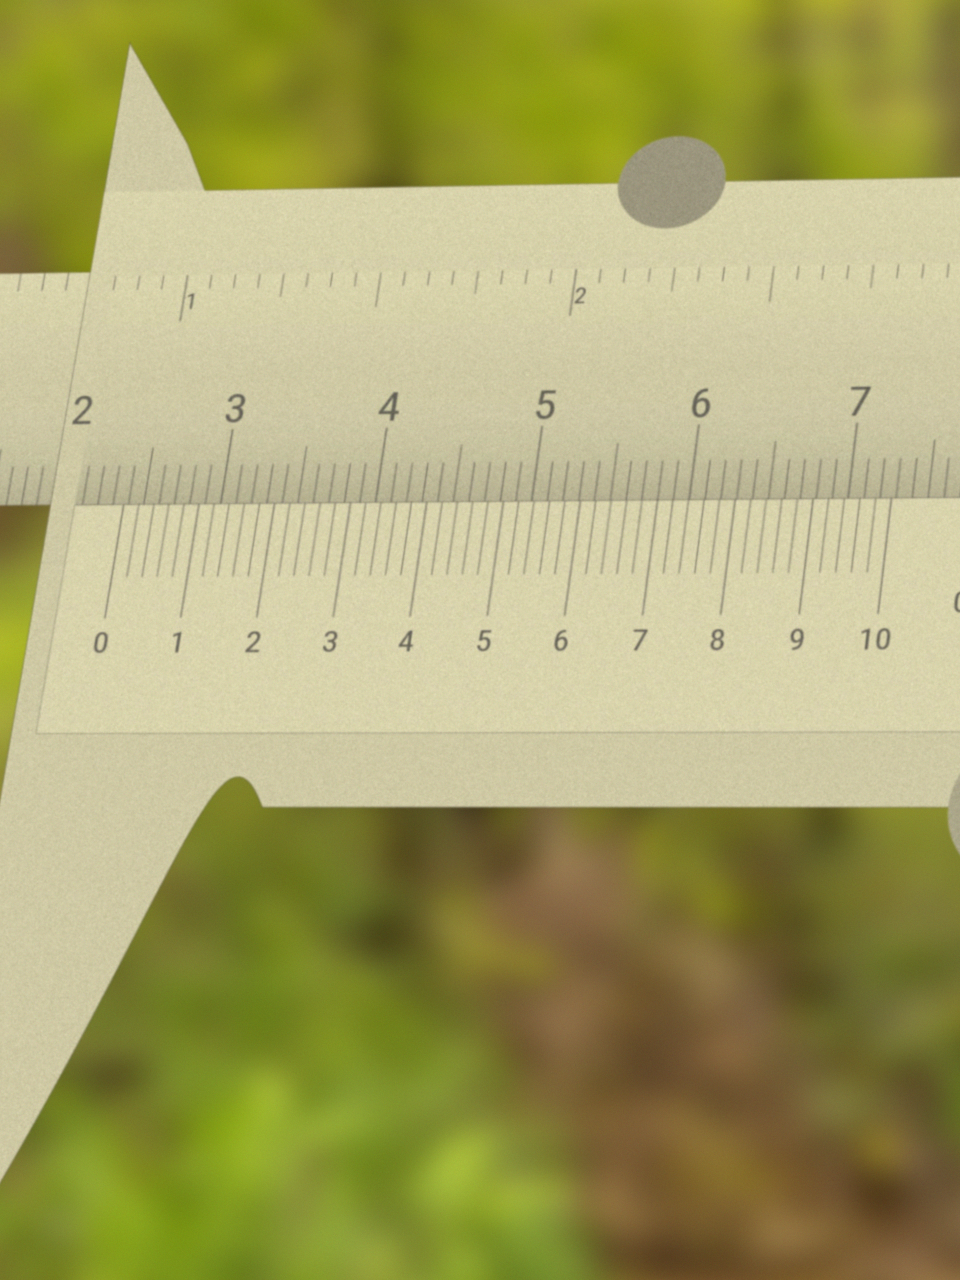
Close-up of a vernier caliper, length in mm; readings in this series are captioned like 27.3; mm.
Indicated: 23.7; mm
